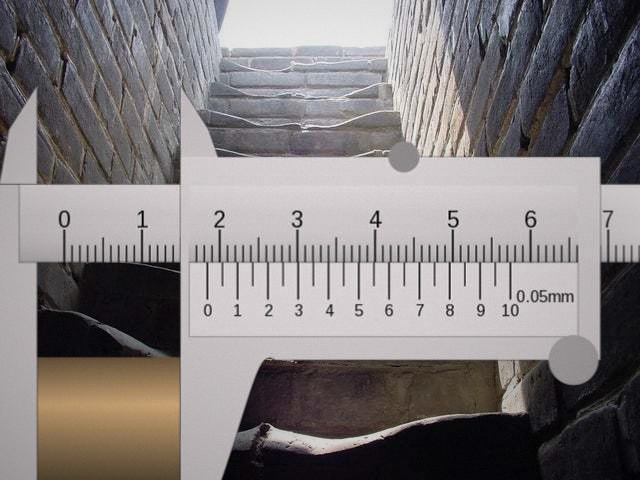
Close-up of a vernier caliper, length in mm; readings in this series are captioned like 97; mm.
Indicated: 18.4; mm
